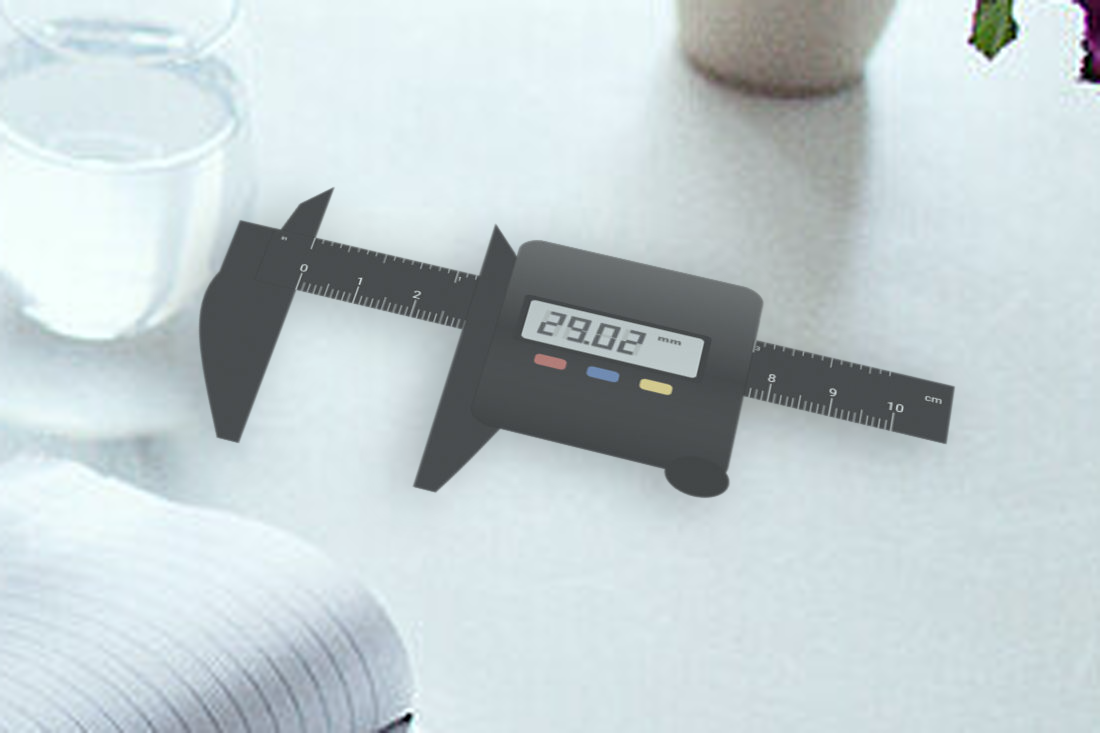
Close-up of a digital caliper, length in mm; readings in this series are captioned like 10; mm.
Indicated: 29.02; mm
